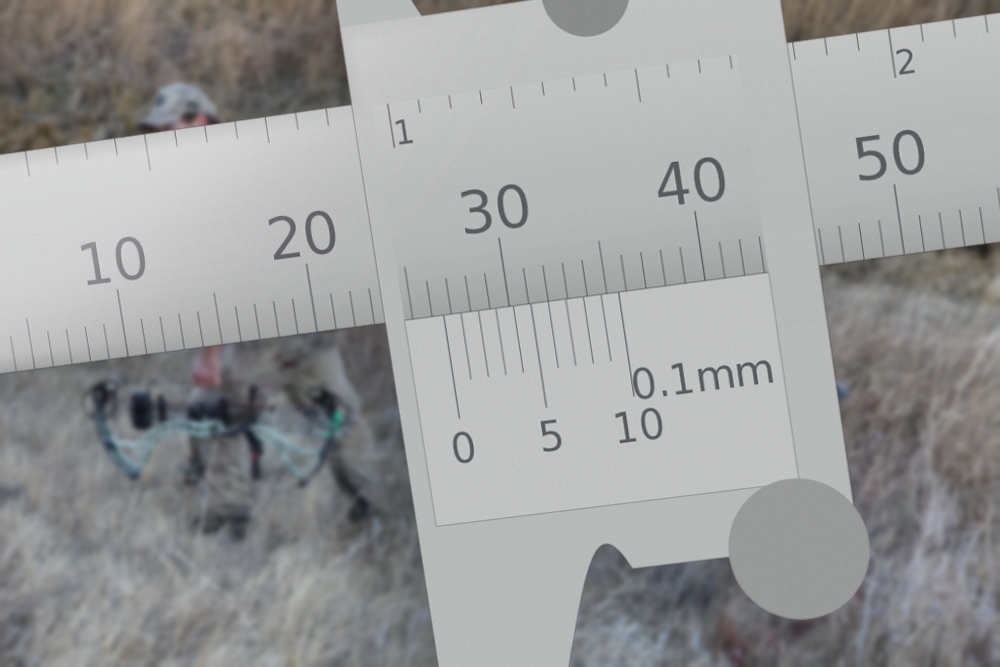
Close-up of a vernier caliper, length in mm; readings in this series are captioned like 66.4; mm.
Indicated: 26.6; mm
